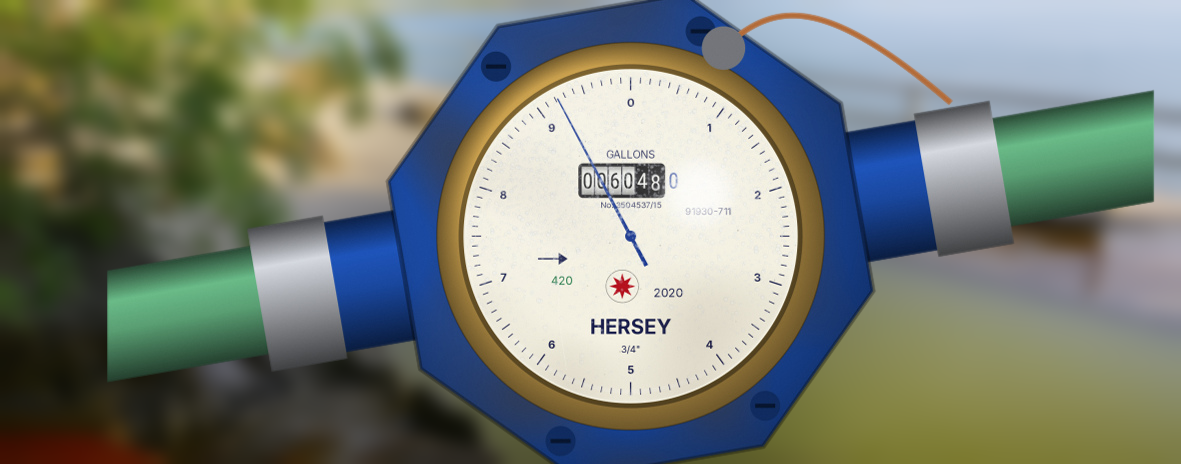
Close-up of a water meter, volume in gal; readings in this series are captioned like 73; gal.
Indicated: 60479.2; gal
